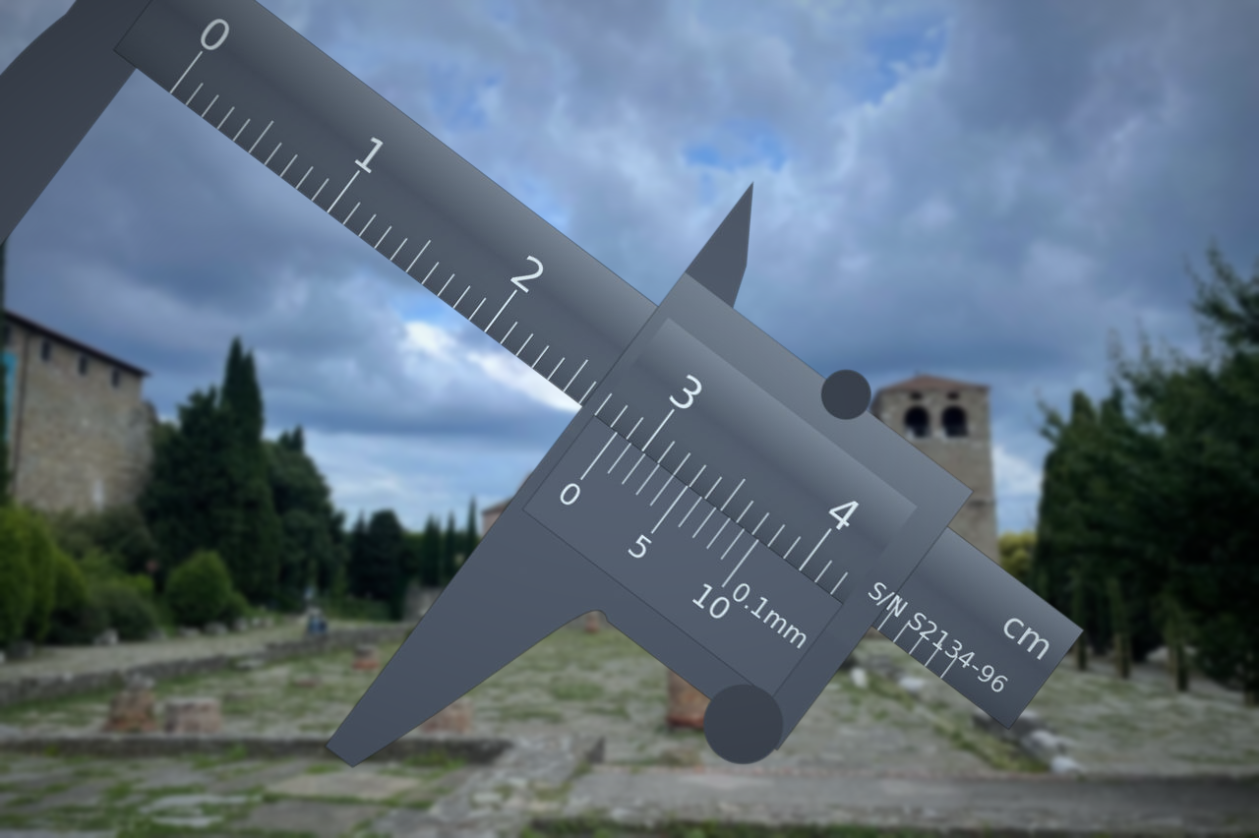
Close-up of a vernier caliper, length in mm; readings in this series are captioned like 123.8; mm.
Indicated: 28.4; mm
